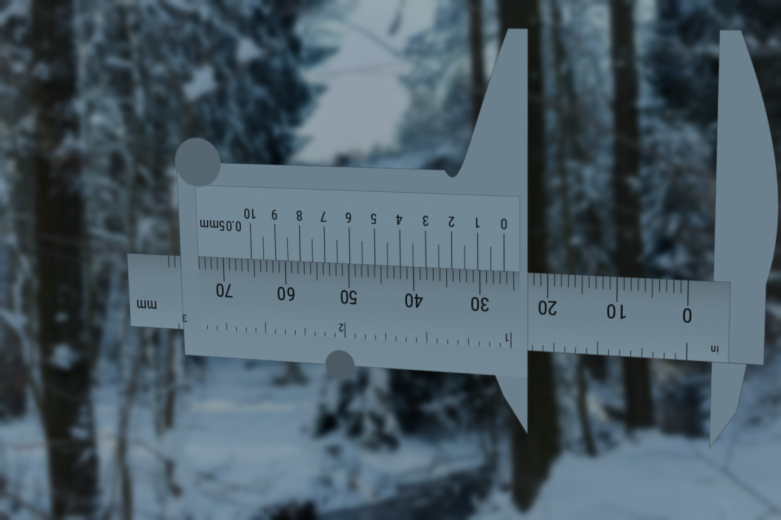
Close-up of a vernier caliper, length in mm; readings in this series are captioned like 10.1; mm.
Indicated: 26.4; mm
